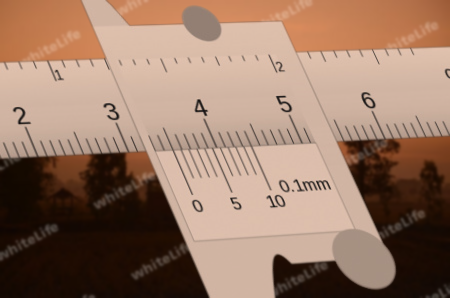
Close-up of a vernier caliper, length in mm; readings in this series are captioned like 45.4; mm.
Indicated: 35.0; mm
